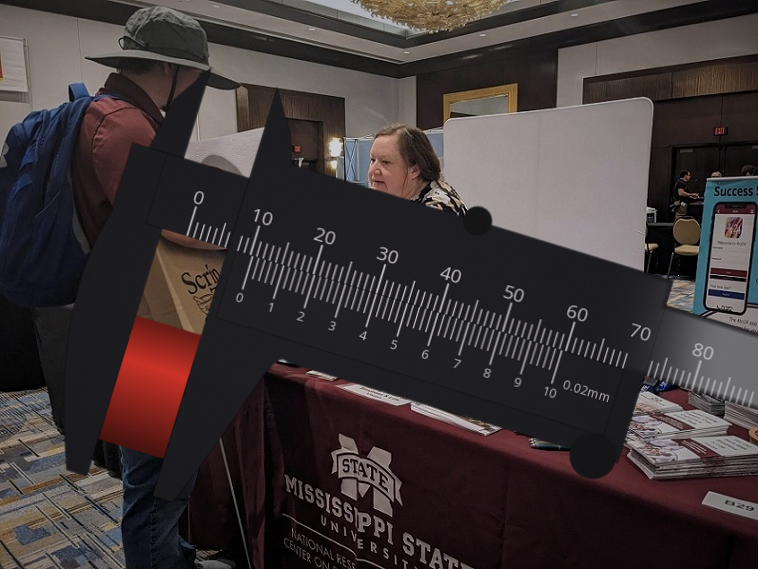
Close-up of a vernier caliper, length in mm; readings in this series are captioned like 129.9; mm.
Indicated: 10.4; mm
